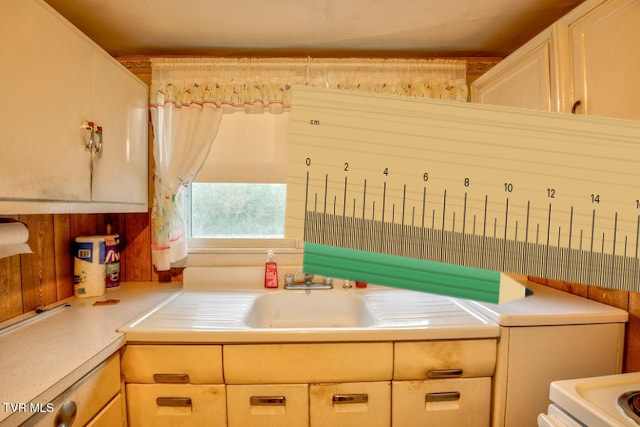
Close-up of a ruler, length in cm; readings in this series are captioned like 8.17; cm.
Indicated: 11.5; cm
